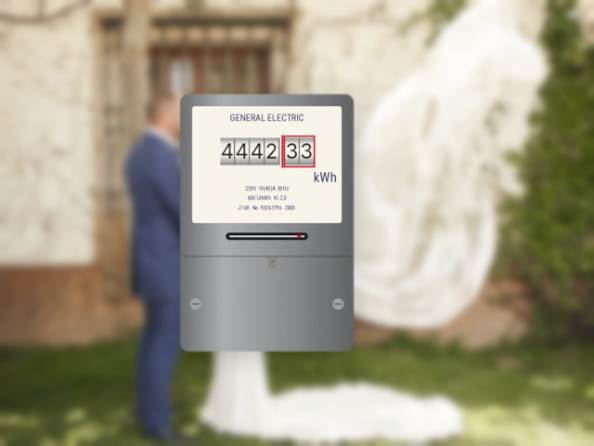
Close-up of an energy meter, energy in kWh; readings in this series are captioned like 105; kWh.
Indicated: 4442.33; kWh
